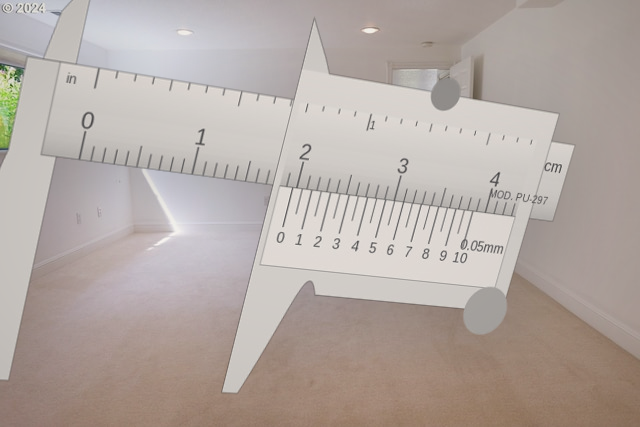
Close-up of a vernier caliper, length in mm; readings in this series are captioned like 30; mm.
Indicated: 19.6; mm
